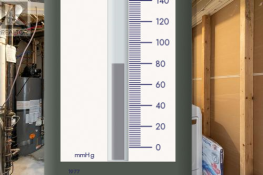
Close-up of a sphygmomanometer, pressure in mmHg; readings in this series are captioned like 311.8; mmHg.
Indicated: 80; mmHg
